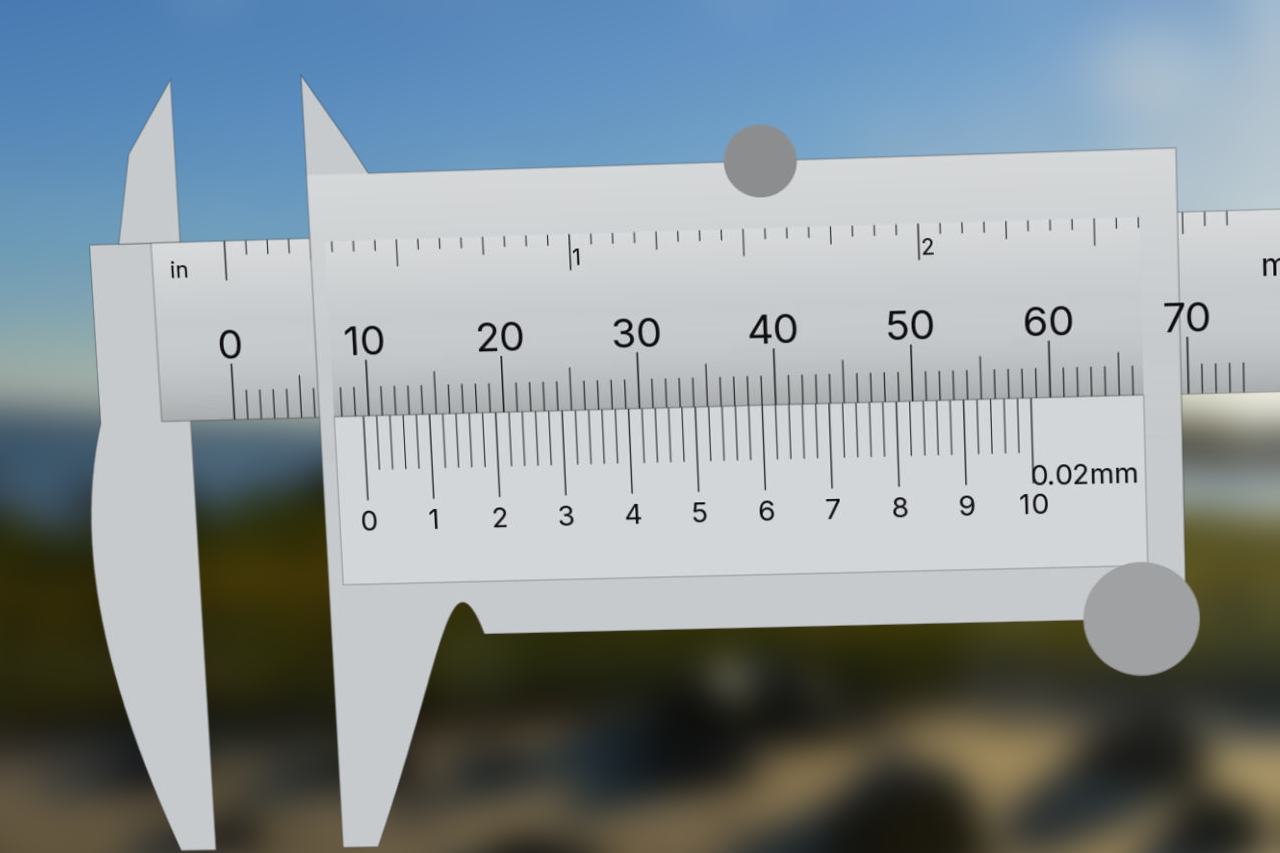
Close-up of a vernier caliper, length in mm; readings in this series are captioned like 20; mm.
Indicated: 9.6; mm
